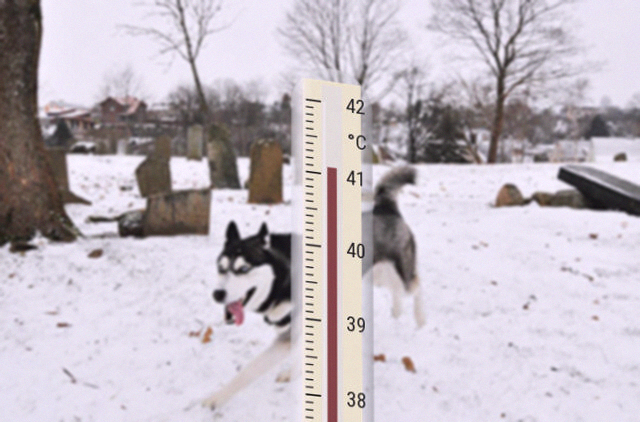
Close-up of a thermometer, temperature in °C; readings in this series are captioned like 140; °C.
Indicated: 41.1; °C
